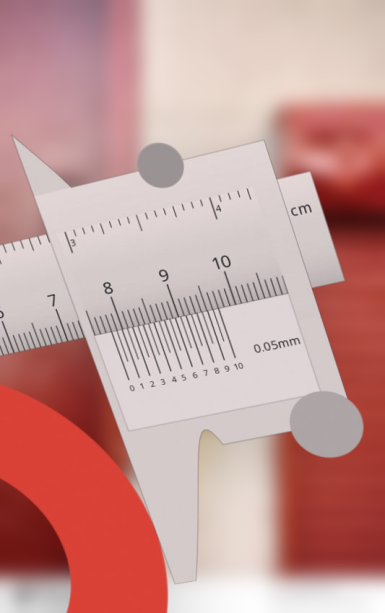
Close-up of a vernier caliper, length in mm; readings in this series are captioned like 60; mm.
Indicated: 78.0; mm
